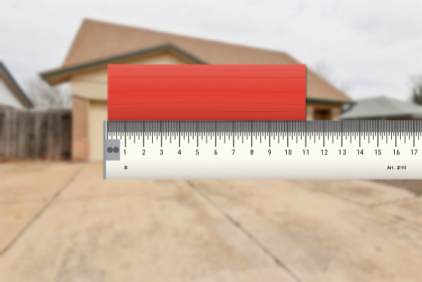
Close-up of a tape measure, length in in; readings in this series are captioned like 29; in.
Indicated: 11; in
